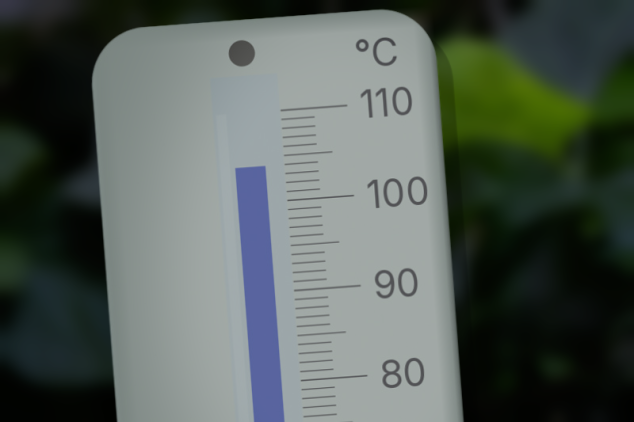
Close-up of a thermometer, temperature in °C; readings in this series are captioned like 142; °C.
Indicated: 104; °C
